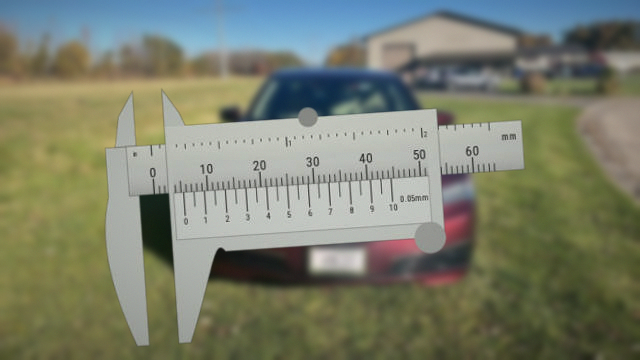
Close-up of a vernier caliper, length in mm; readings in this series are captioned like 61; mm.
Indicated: 5.5; mm
